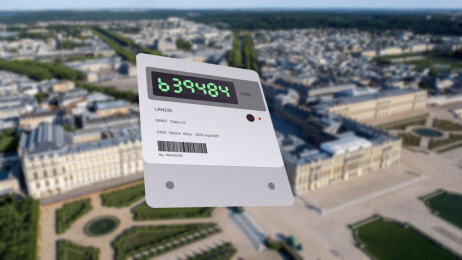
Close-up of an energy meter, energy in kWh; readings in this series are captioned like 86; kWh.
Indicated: 639484; kWh
